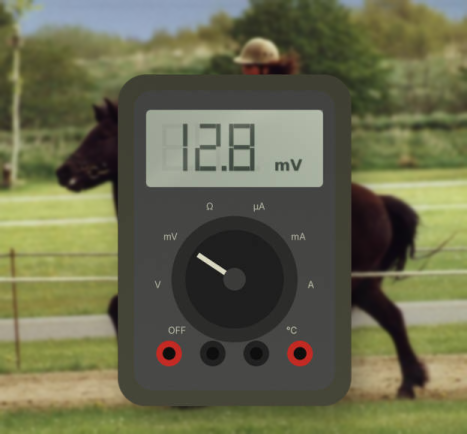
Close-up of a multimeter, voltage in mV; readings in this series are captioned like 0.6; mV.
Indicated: 12.8; mV
